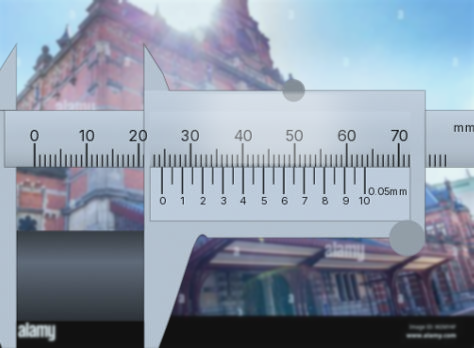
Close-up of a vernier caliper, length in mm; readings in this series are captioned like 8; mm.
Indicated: 24.5; mm
